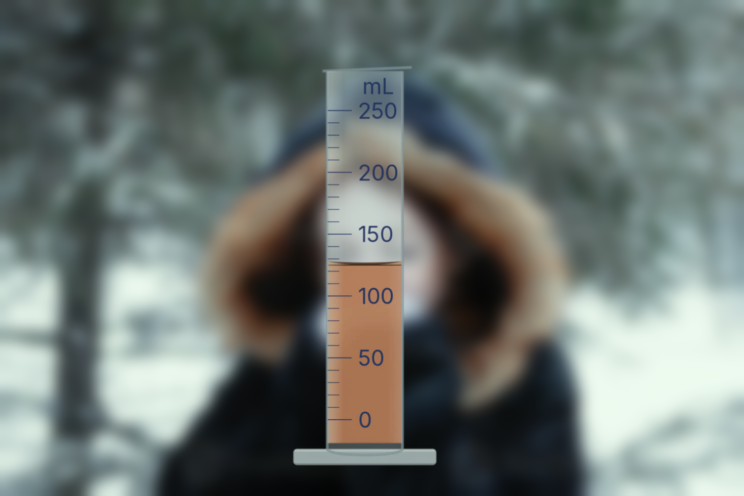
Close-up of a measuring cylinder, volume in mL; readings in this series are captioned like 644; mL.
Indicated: 125; mL
